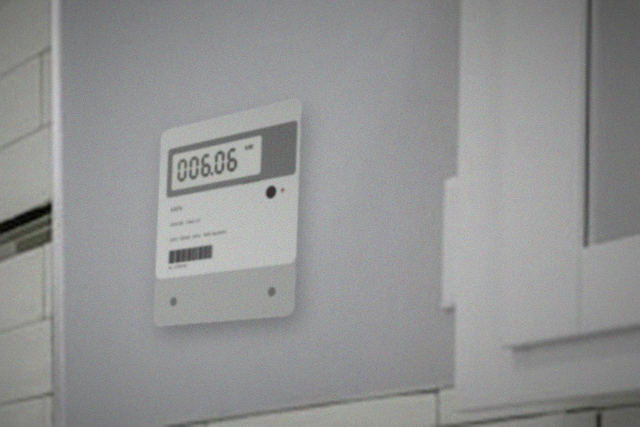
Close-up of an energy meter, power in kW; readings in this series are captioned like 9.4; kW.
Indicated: 6.06; kW
